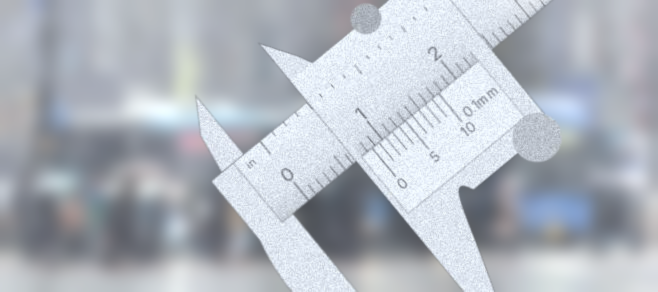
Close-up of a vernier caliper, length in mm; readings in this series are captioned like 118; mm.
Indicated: 8.6; mm
